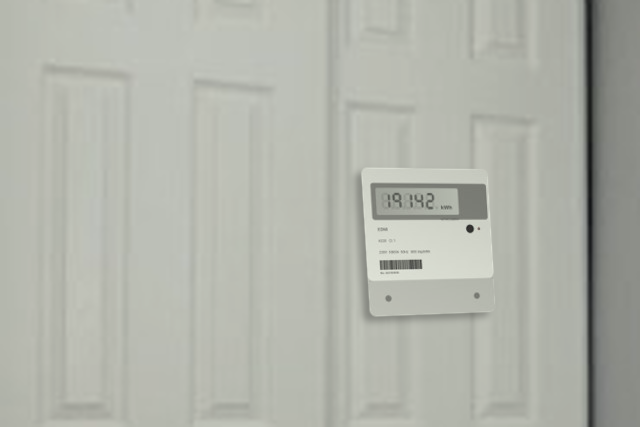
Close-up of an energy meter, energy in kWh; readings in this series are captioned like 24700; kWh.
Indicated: 19142; kWh
